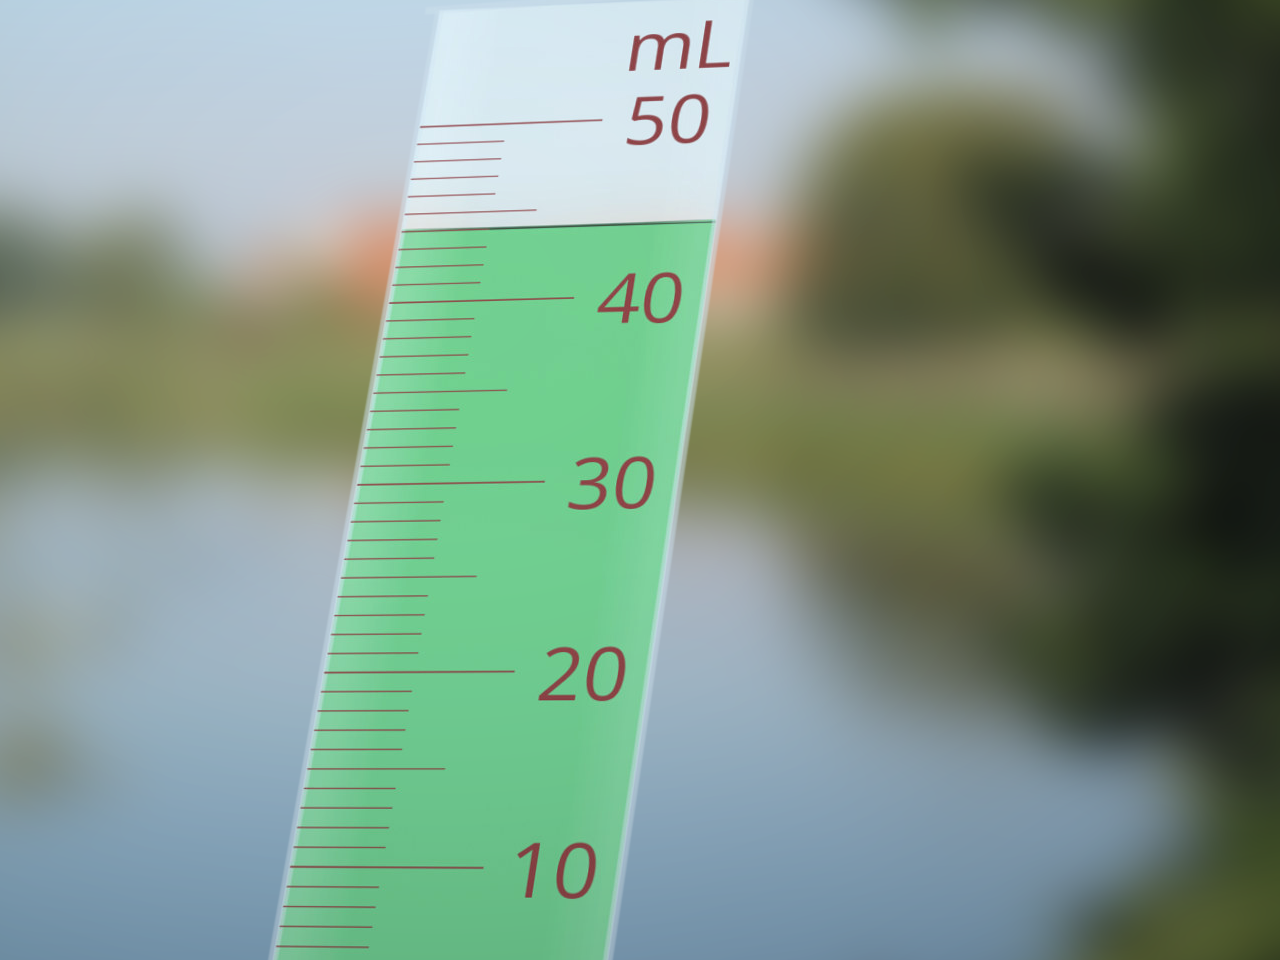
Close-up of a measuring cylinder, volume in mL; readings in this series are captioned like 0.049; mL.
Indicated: 44; mL
